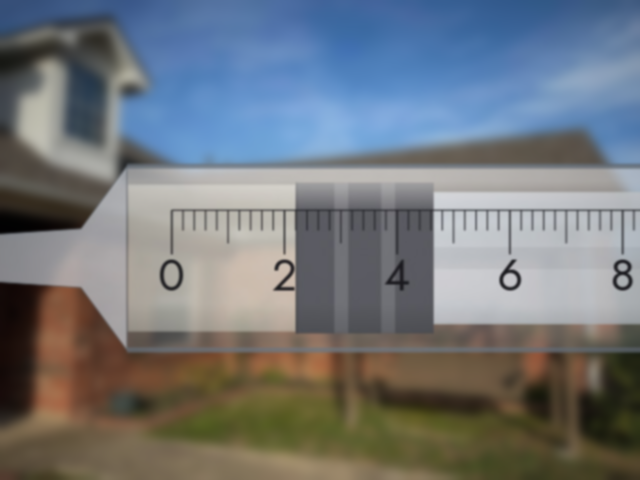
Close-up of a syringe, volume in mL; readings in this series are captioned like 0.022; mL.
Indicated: 2.2; mL
